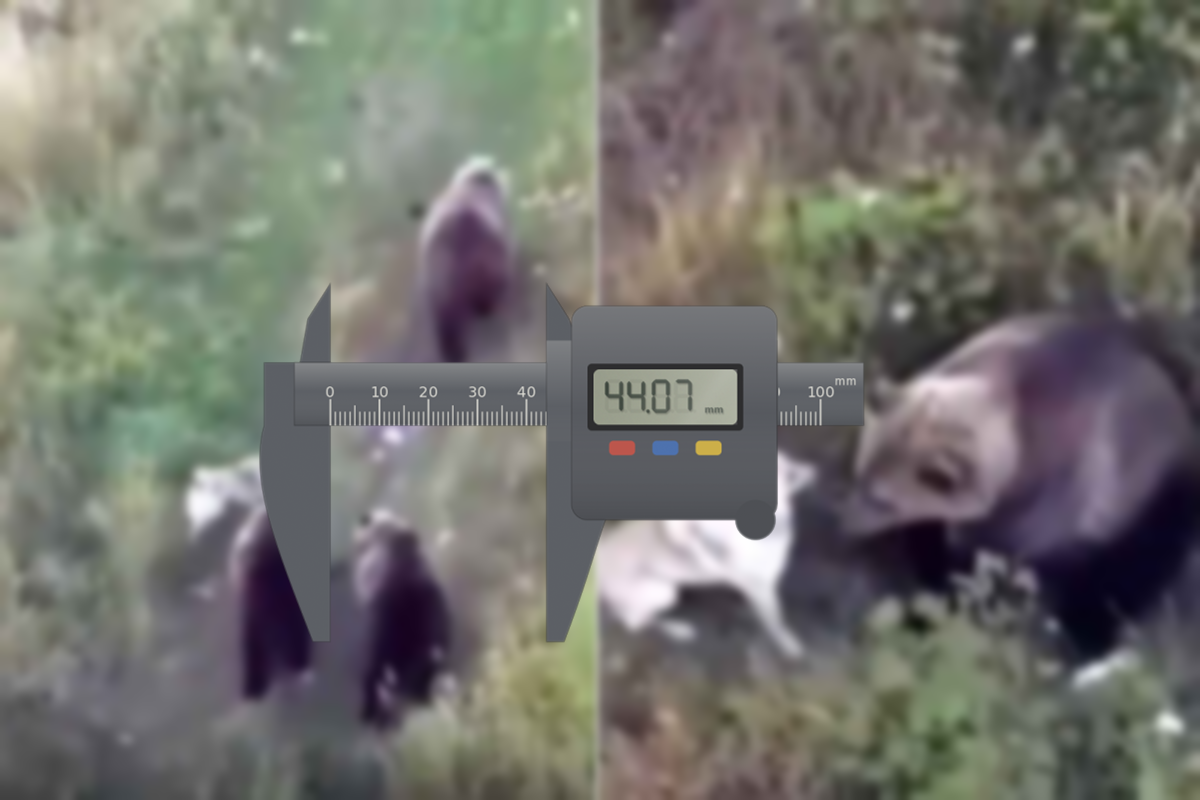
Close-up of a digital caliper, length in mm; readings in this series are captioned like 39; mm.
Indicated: 44.07; mm
